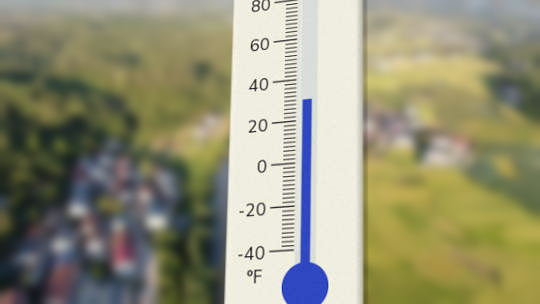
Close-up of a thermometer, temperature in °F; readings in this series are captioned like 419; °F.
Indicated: 30; °F
